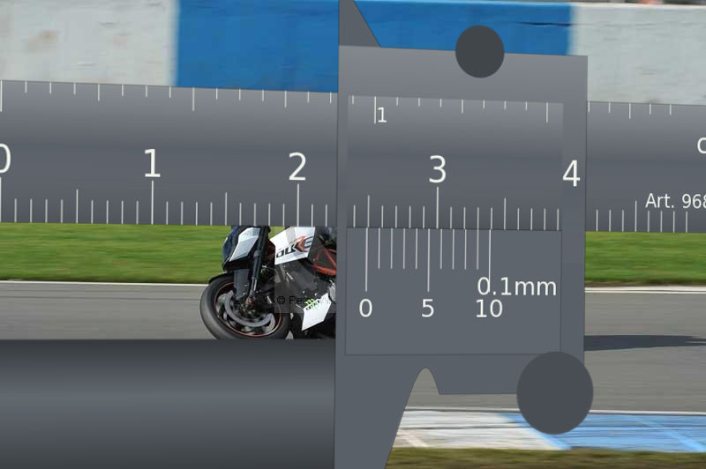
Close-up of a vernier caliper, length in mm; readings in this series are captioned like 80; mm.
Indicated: 24.9; mm
